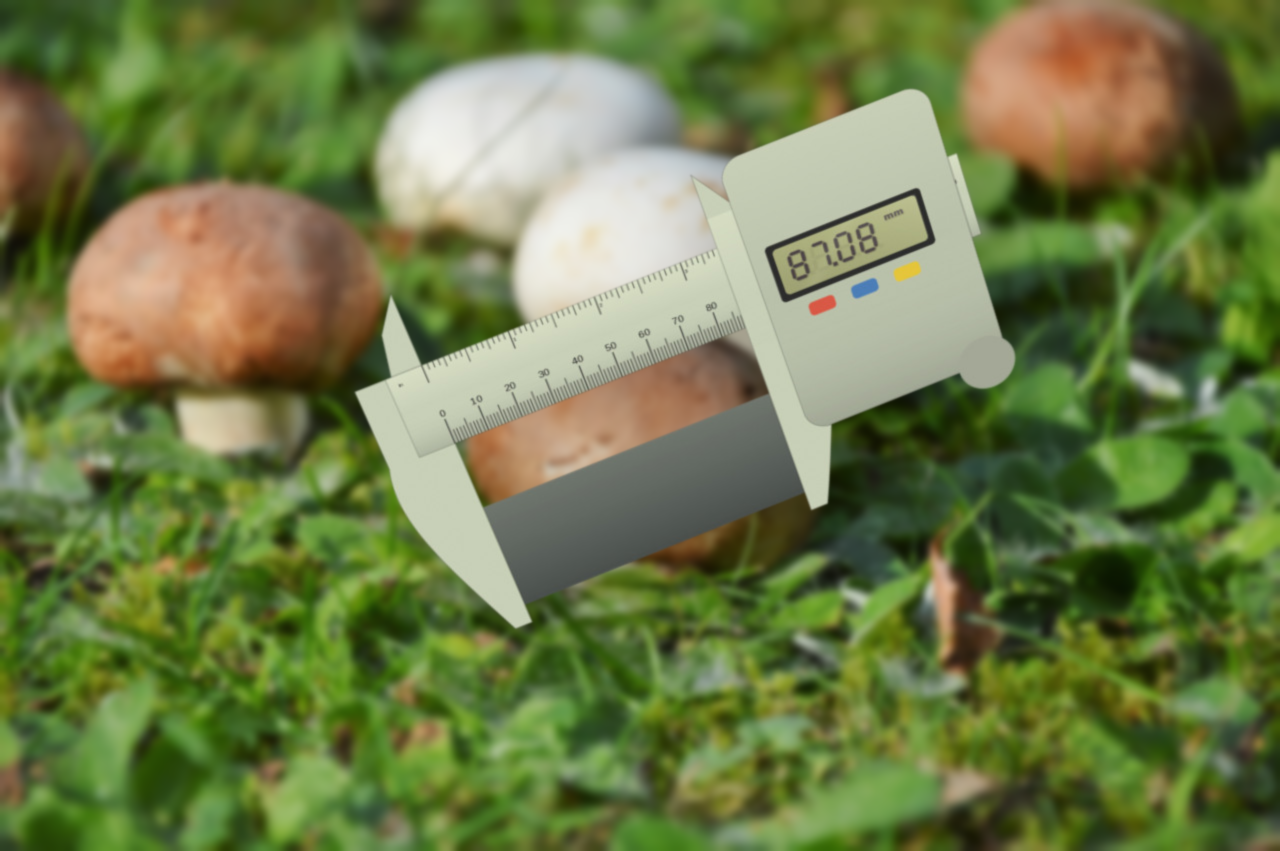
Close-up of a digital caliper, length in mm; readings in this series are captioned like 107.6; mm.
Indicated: 87.08; mm
